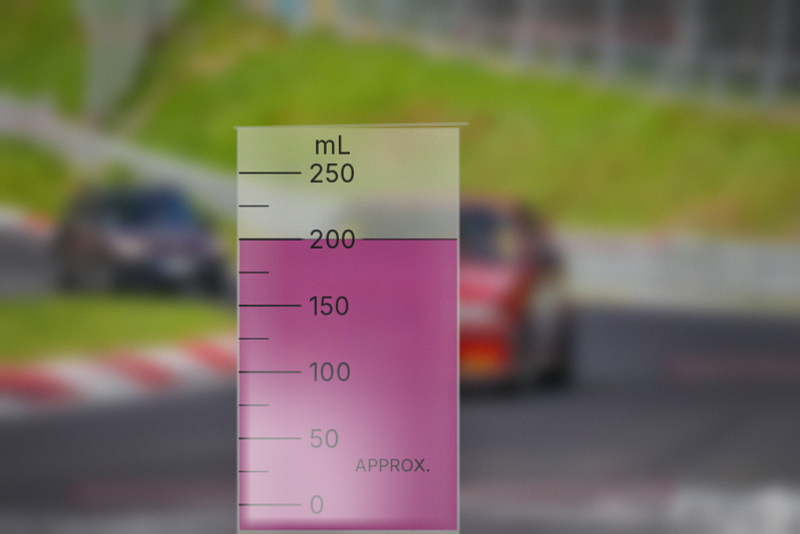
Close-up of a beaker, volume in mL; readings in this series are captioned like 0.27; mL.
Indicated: 200; mL
